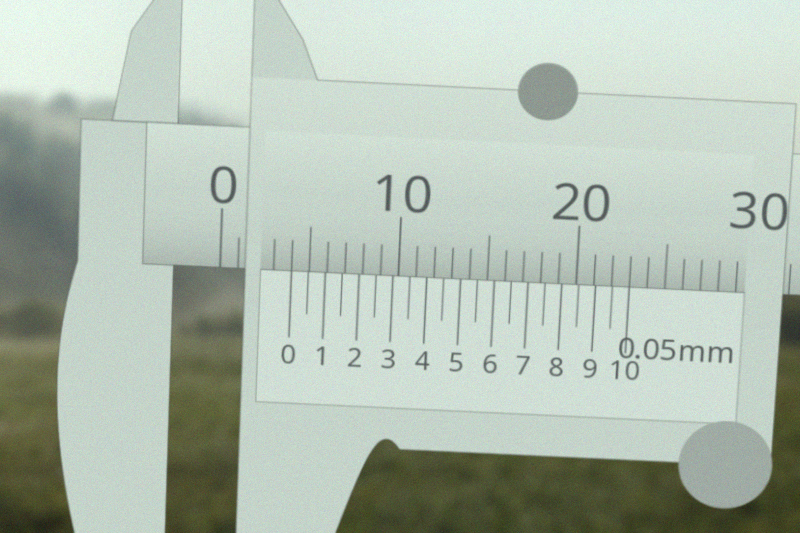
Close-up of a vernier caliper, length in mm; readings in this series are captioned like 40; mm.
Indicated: 4.0; mm
